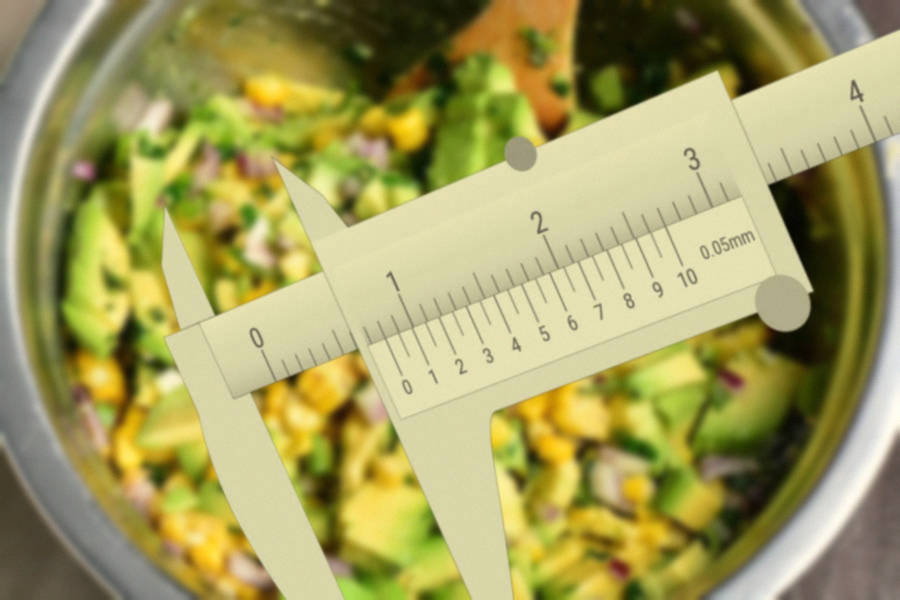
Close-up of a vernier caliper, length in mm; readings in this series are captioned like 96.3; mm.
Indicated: 8.0; mm
